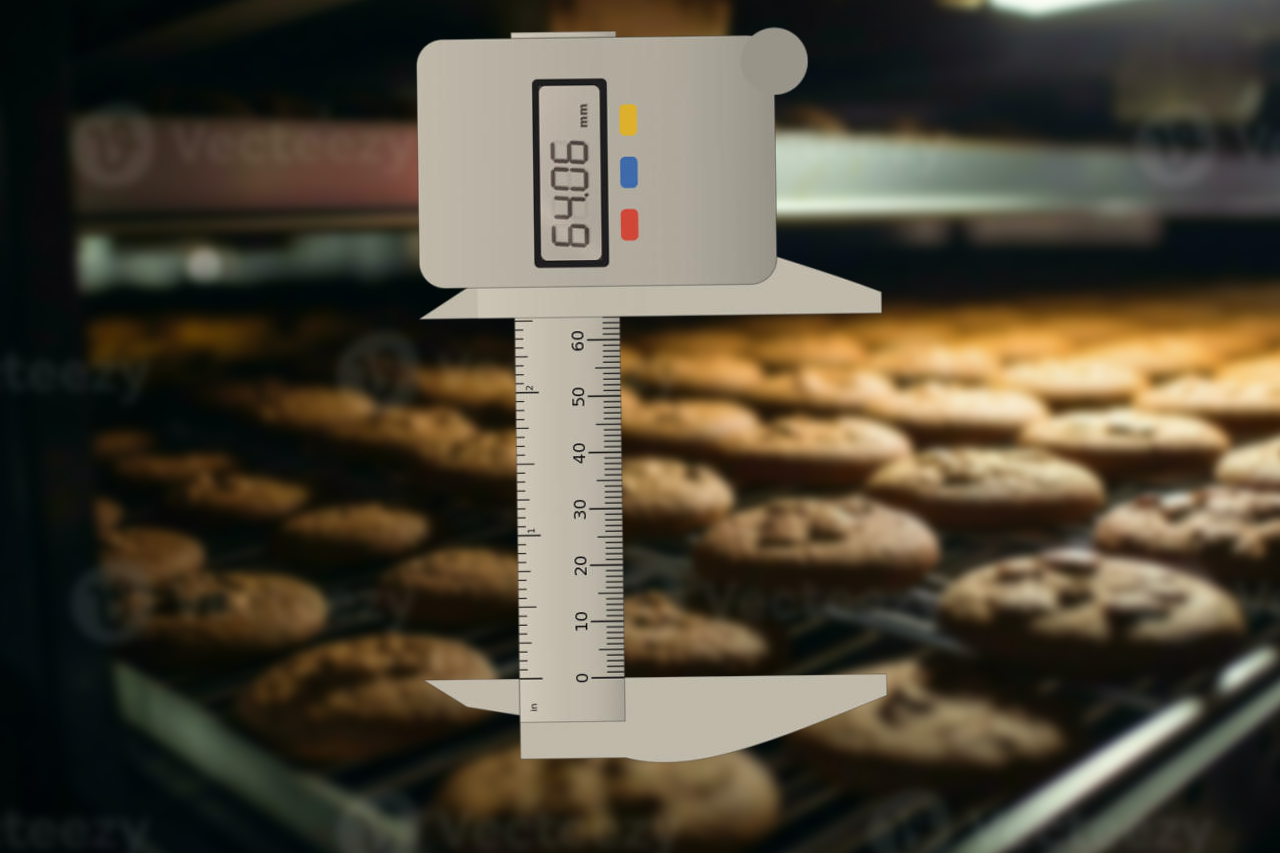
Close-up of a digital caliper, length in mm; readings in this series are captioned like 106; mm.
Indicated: 64.06; mm
